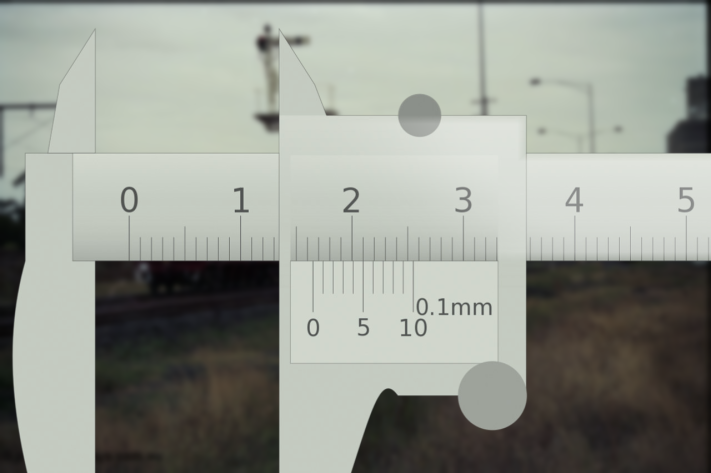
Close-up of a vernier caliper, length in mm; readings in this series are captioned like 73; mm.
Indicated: 16.5; mm
